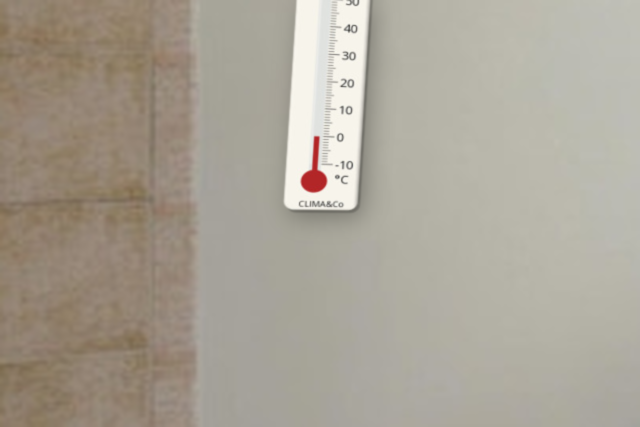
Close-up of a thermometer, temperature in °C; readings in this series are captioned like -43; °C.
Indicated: 0; °C
